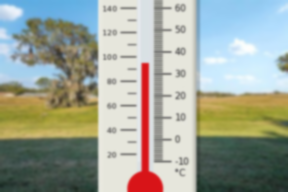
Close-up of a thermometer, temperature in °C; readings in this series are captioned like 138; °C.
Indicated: 35; °C
